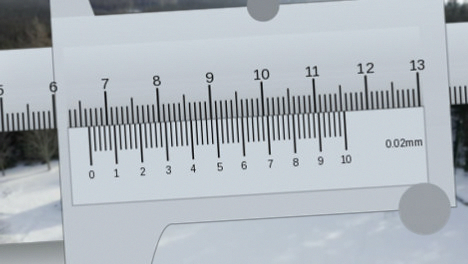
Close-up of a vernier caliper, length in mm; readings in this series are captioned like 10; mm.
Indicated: 66.5; mm
